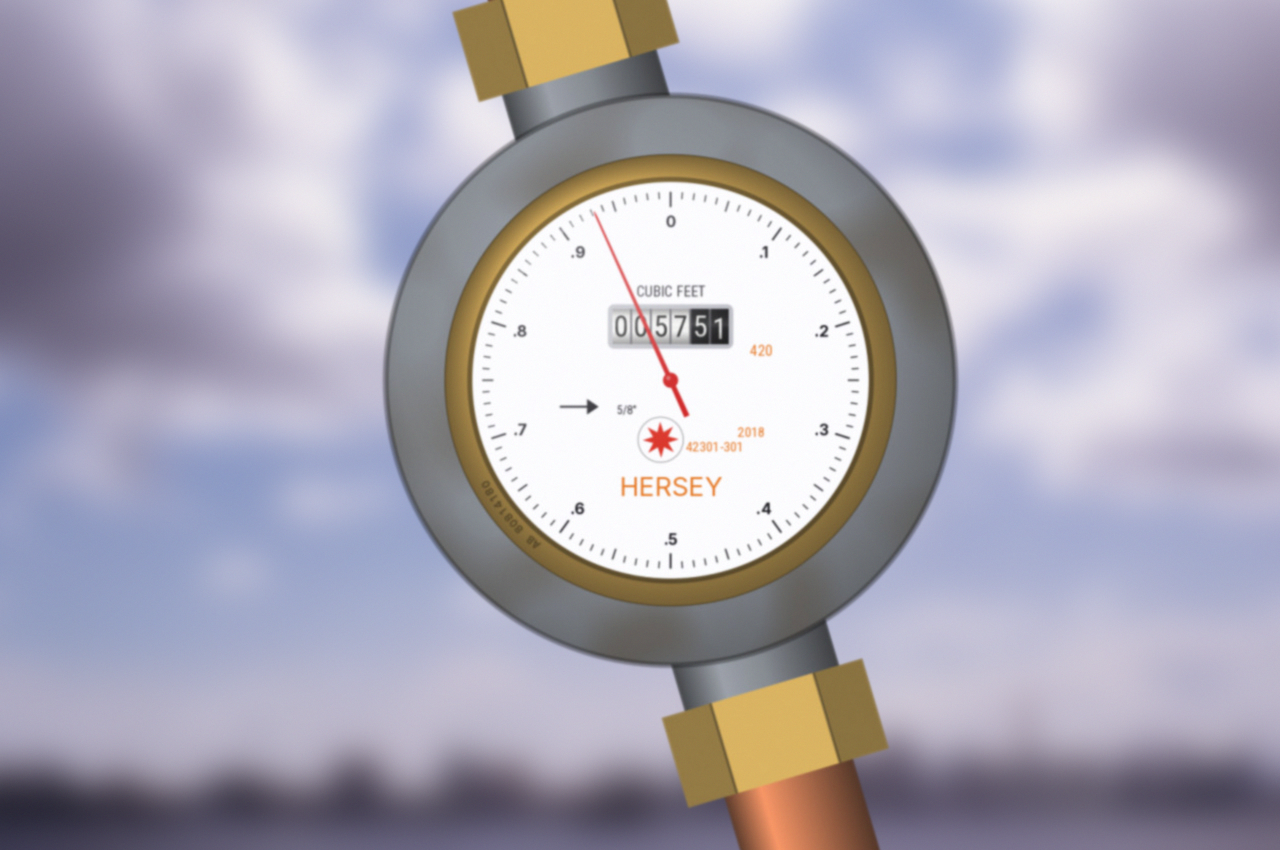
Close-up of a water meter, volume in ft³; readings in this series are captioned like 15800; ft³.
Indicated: 5750.93; ft³
